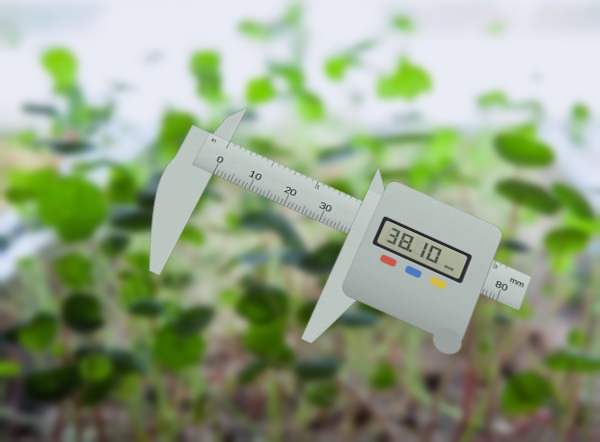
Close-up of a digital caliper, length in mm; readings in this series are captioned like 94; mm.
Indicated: 38.10; mm
